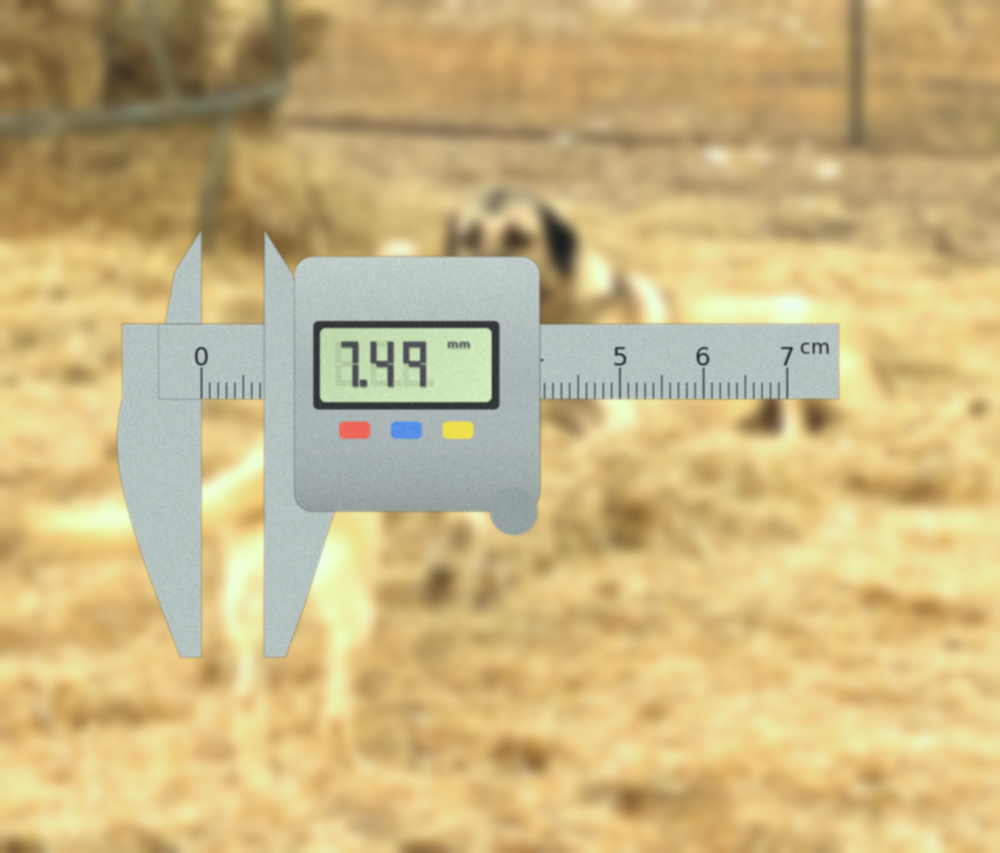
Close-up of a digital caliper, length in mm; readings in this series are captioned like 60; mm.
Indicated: 7.49; mm
